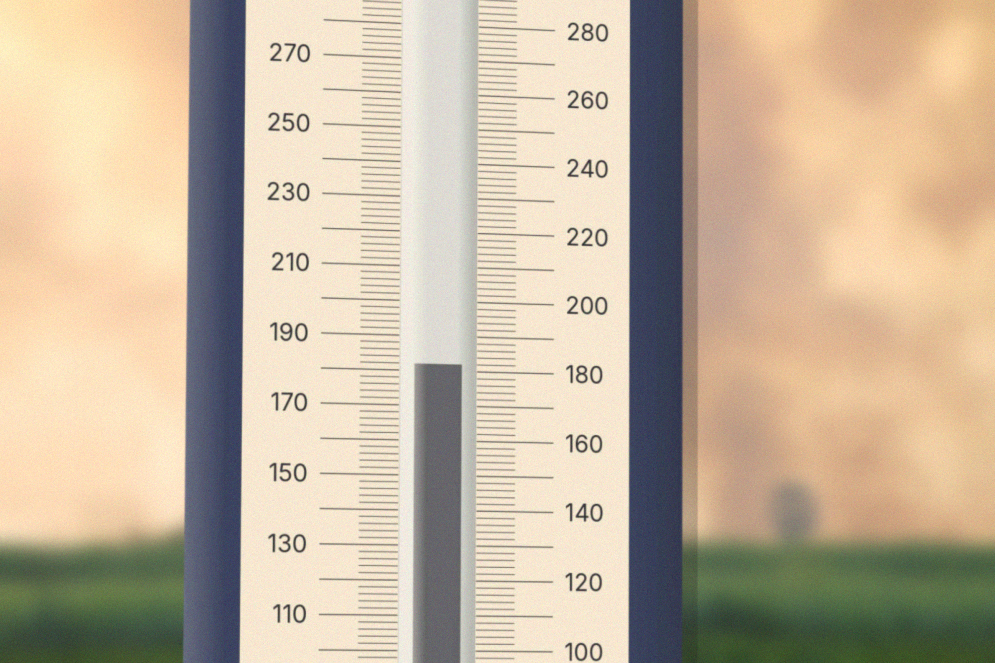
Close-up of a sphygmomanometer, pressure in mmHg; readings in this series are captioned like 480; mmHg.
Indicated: 182; mmHg
